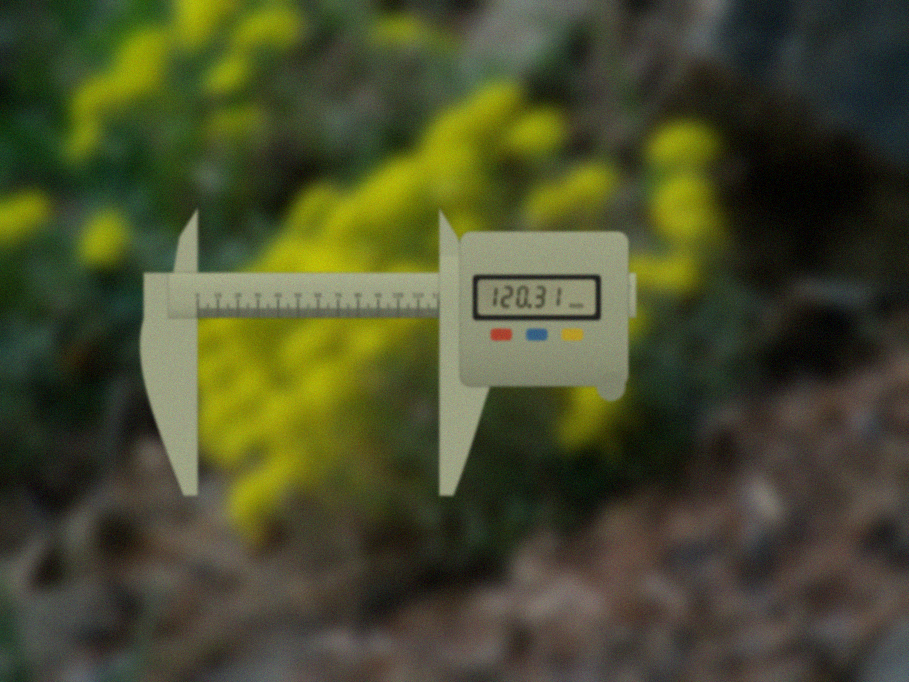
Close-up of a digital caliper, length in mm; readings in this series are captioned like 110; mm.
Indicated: 120.31; mm
